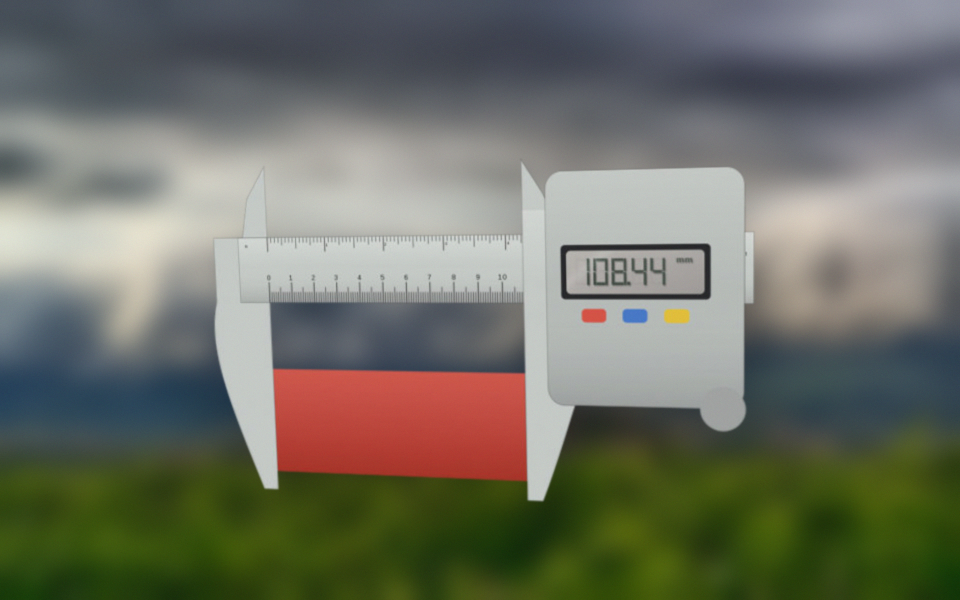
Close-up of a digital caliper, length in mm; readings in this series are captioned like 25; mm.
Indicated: 108.44; mm
